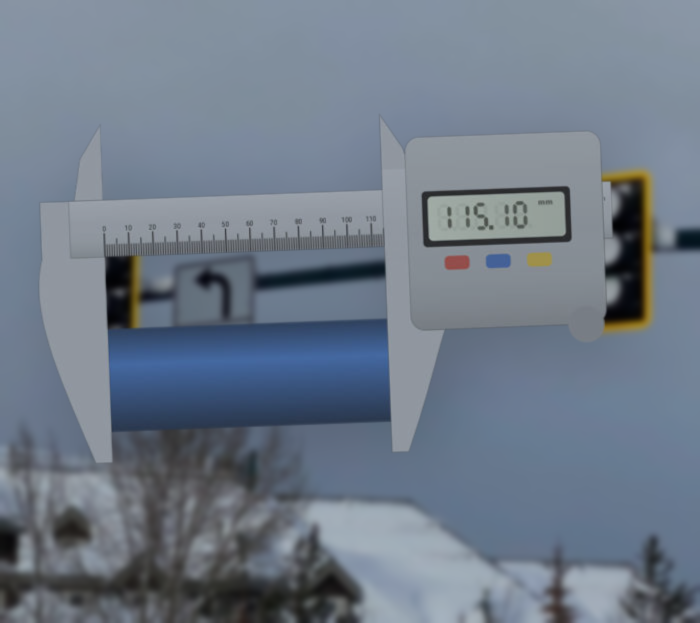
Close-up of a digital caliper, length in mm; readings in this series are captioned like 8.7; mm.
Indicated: 115.10; mm
